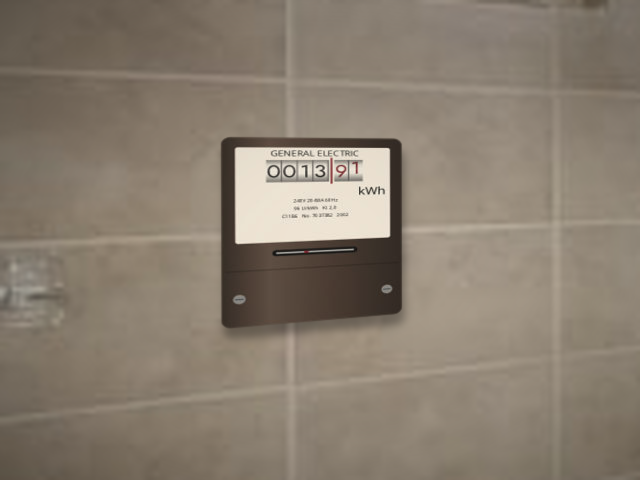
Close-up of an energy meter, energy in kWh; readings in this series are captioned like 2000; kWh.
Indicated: 13.91; kWh
